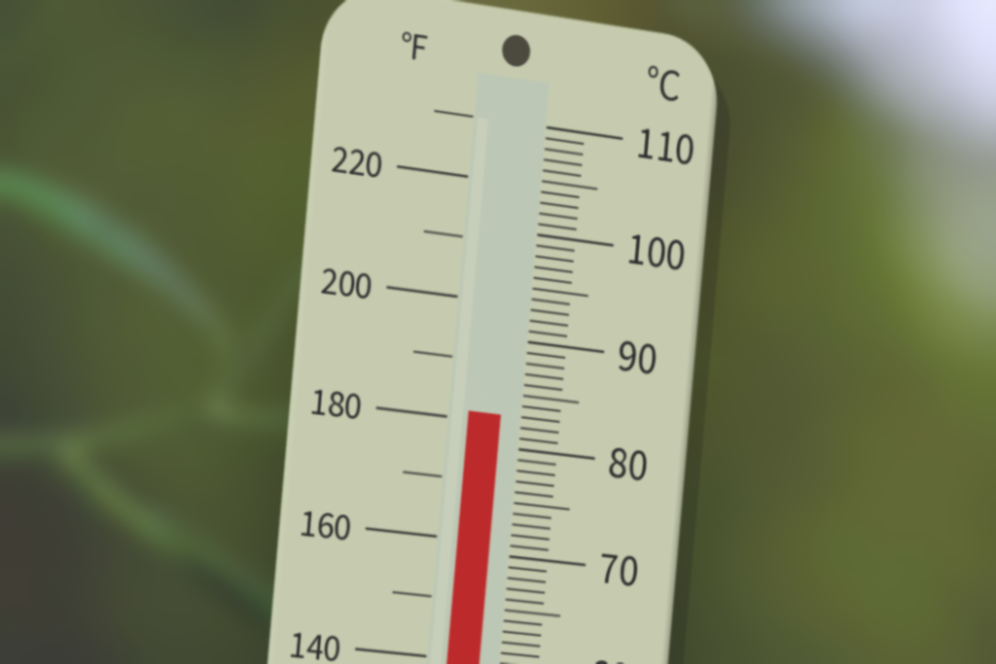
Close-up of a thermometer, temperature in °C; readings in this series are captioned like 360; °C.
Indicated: 83; °C
